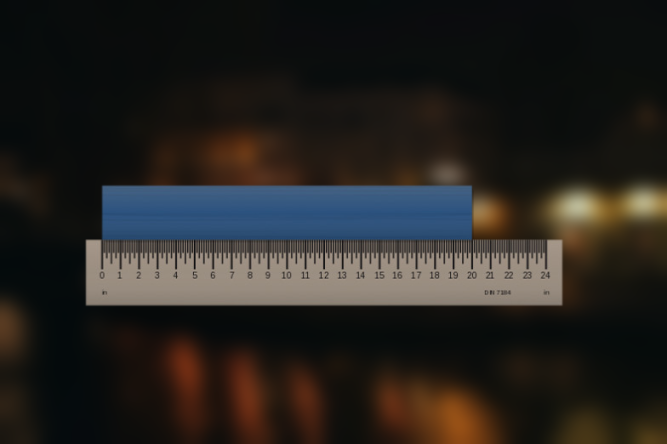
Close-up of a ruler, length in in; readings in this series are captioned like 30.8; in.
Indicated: 20; in
